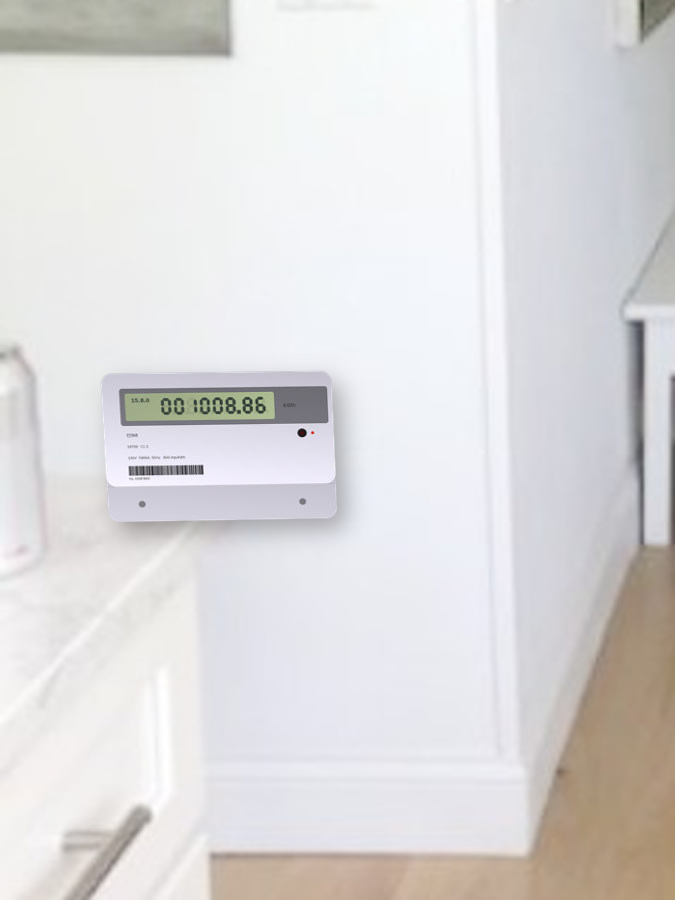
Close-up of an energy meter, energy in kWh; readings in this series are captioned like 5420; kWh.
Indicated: 1008.86; kWh
